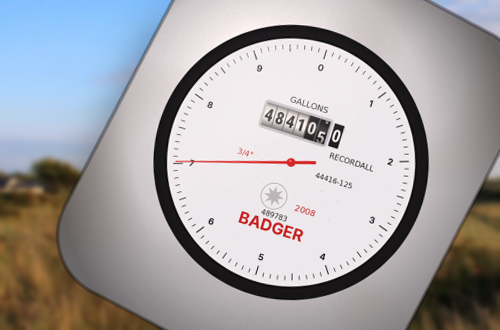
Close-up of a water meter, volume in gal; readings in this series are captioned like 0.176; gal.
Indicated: 4841047.0; gal
